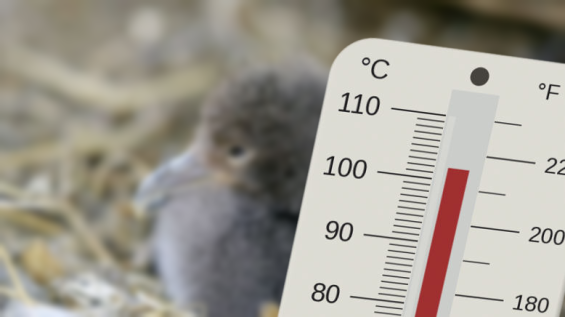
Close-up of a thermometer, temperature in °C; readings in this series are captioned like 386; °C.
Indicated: 102; °C
